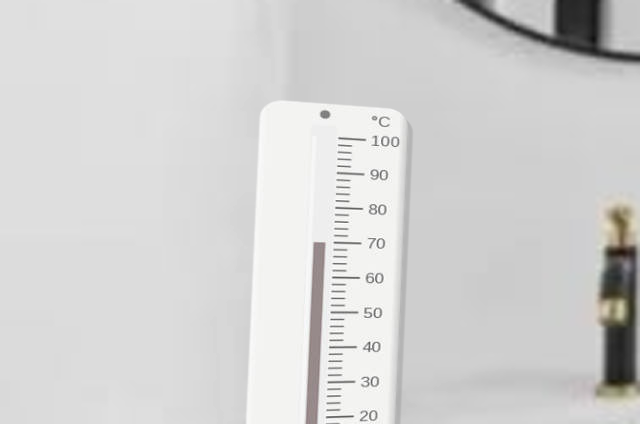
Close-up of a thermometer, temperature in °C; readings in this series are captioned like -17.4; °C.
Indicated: 70; °C
